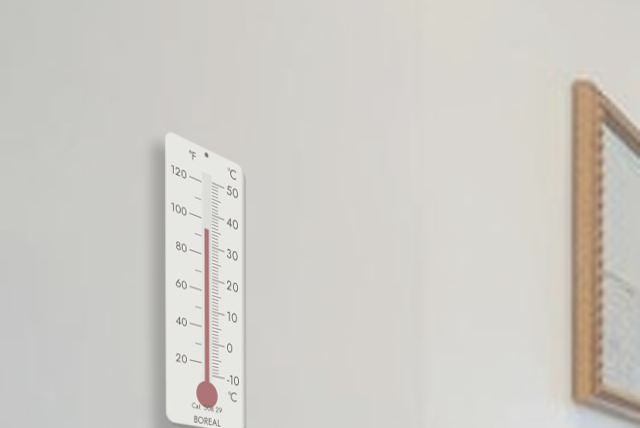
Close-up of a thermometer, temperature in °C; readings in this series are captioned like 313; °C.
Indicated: 35; °C
